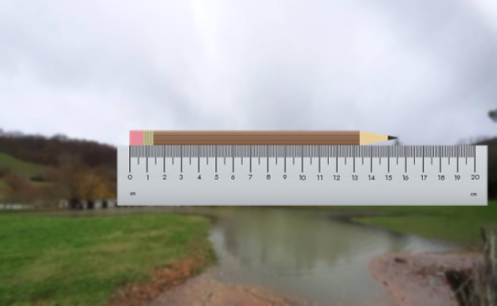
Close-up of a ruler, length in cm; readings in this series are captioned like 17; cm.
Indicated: 15.5; cm
